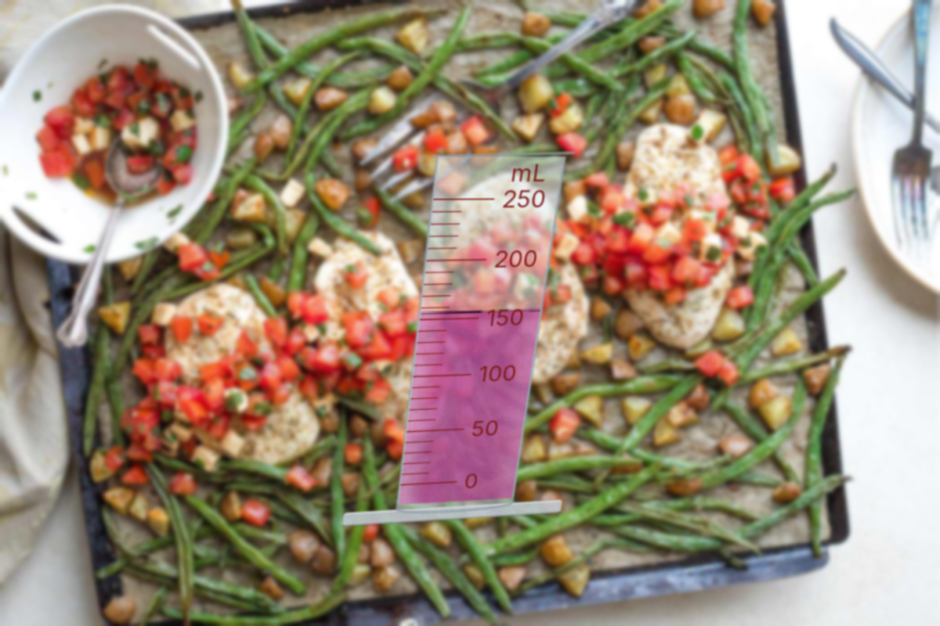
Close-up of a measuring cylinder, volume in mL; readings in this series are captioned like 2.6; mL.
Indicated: 155; mL
